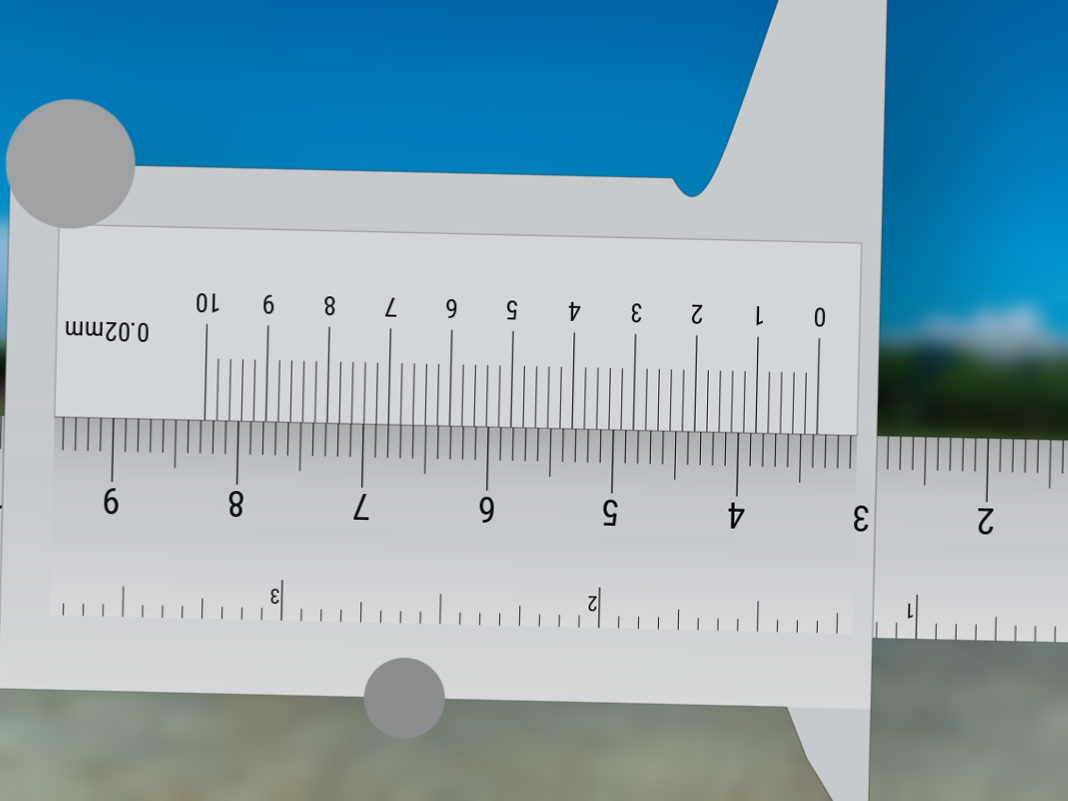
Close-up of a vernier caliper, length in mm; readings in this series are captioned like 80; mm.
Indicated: 33.7; mm
